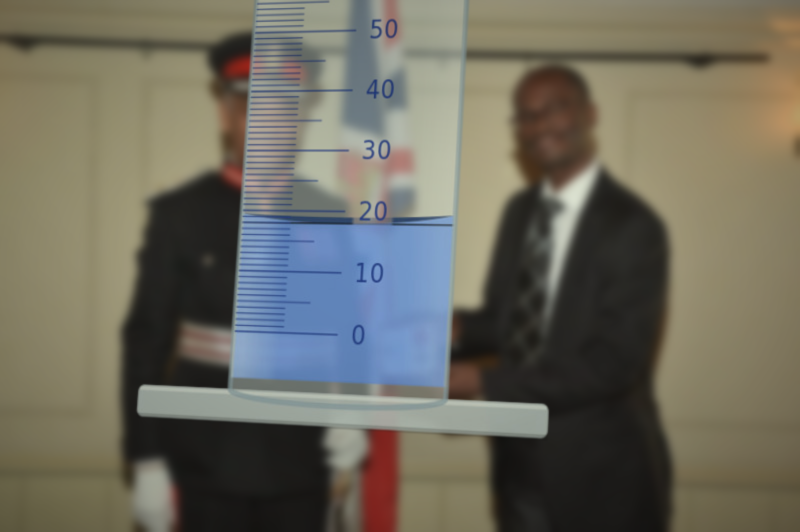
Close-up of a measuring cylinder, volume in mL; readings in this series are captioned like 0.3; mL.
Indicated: 18; mL
